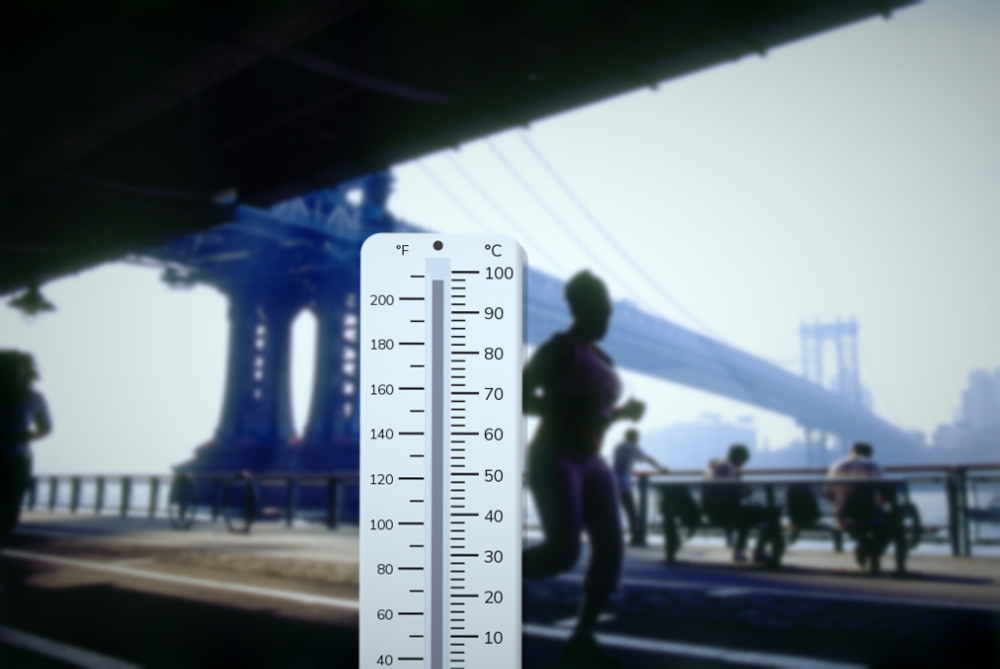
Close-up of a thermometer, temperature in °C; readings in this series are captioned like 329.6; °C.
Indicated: 98; °C
